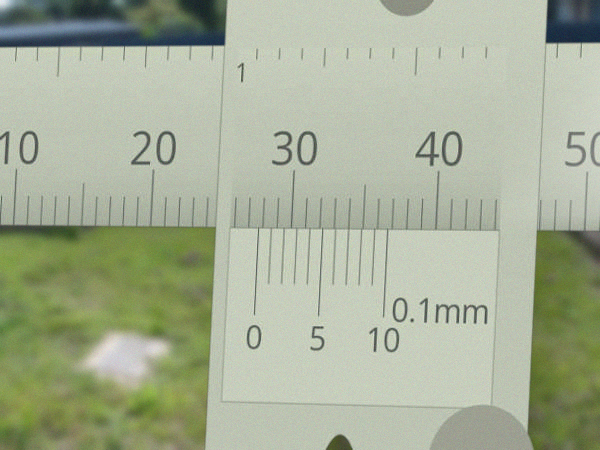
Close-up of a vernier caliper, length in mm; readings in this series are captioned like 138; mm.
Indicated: 27.7; mm
